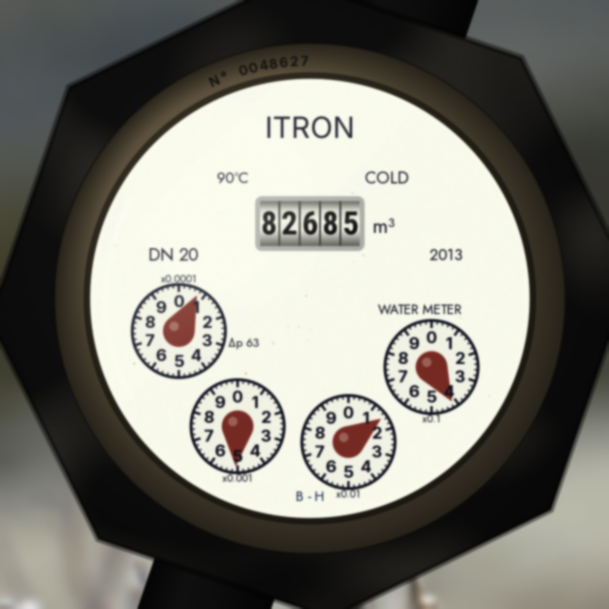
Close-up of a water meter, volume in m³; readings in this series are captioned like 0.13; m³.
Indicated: 82685.4150; m³
